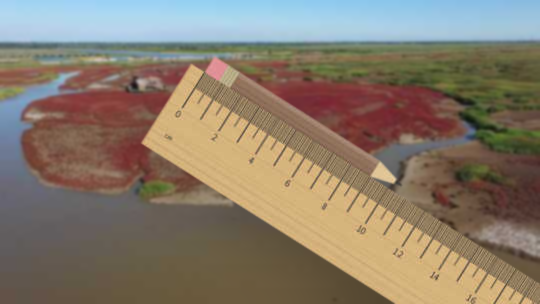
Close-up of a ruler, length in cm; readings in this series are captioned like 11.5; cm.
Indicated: 10.5; cm
